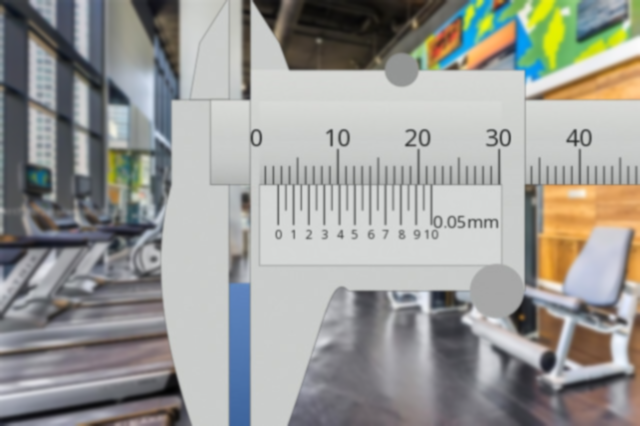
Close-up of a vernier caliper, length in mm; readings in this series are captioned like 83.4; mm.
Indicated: 2.6; mm
